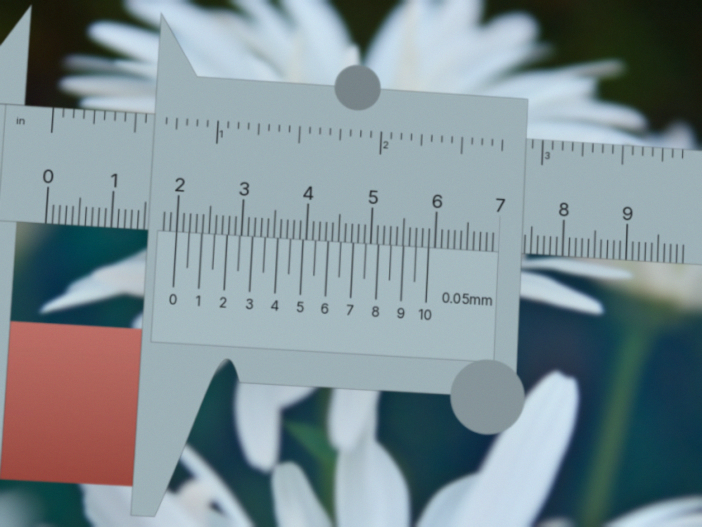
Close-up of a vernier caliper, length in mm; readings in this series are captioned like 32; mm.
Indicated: 20.0; mm
